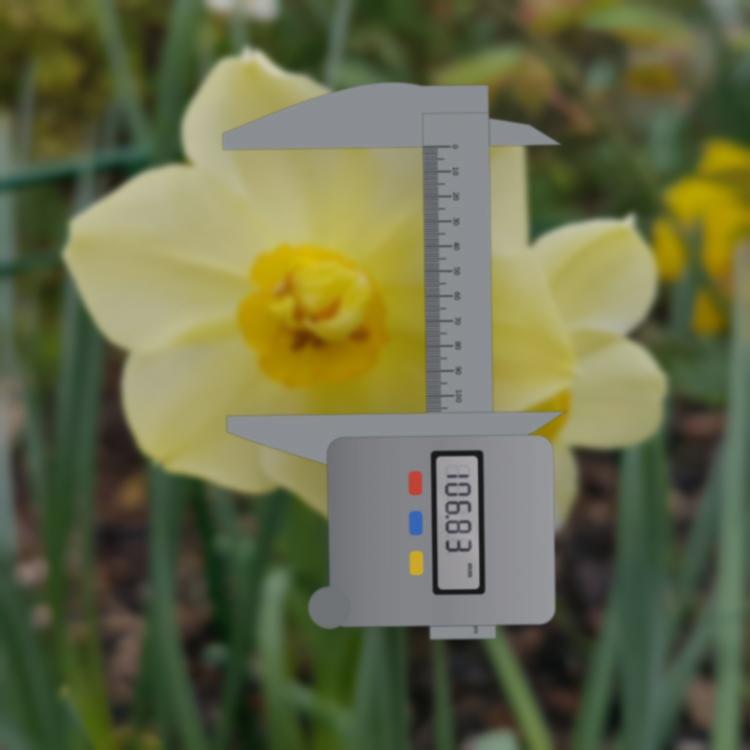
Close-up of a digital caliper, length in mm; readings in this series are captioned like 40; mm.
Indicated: 106.83; mm
